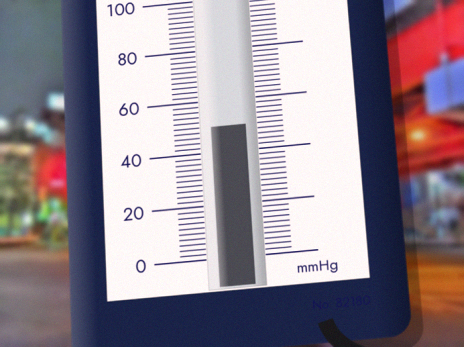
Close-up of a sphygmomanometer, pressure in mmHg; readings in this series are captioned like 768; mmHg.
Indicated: 50; mmHg
